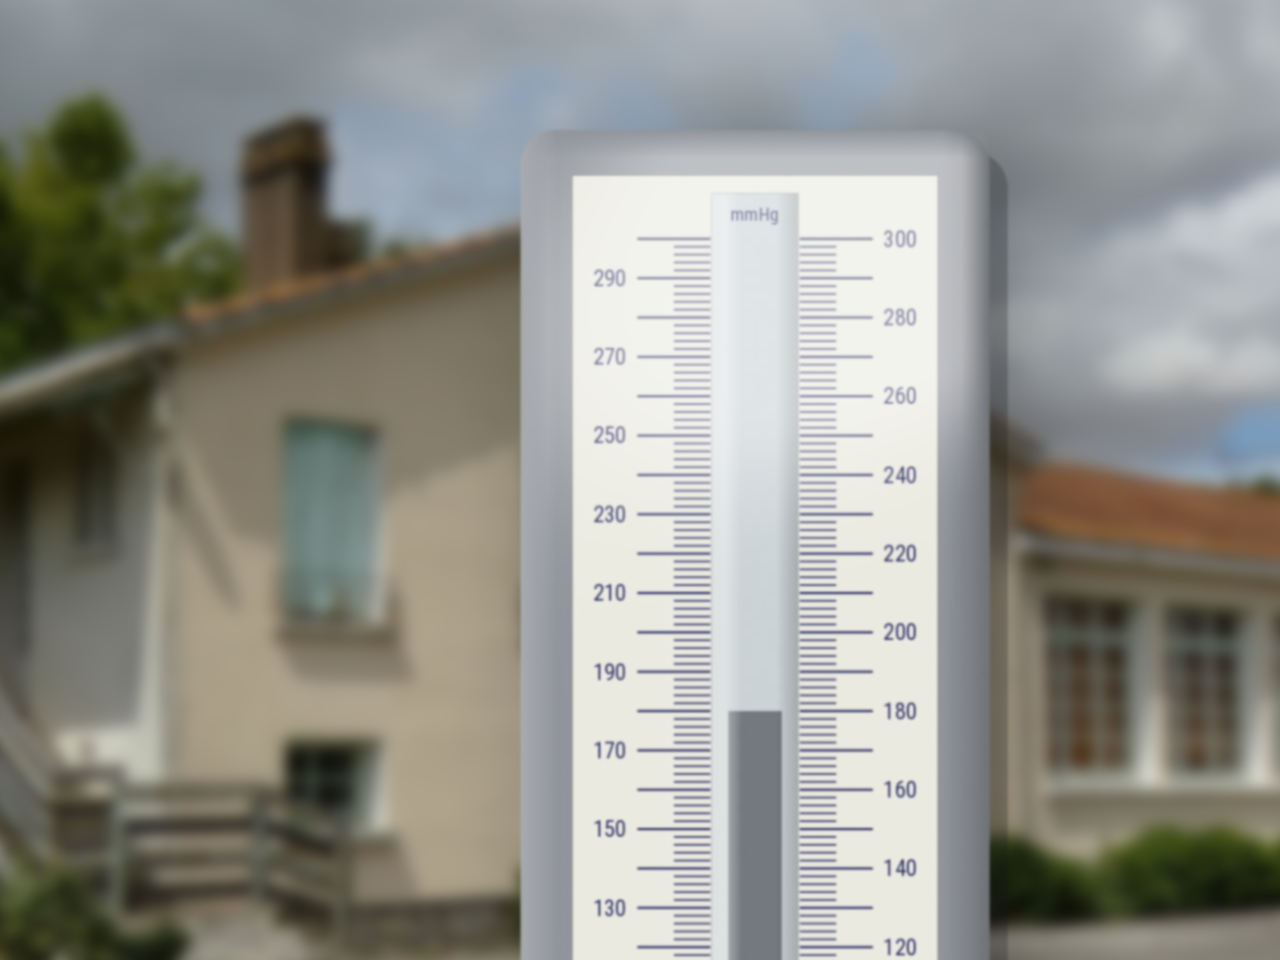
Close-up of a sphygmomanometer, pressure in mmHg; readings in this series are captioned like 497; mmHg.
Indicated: 180; mmHg
